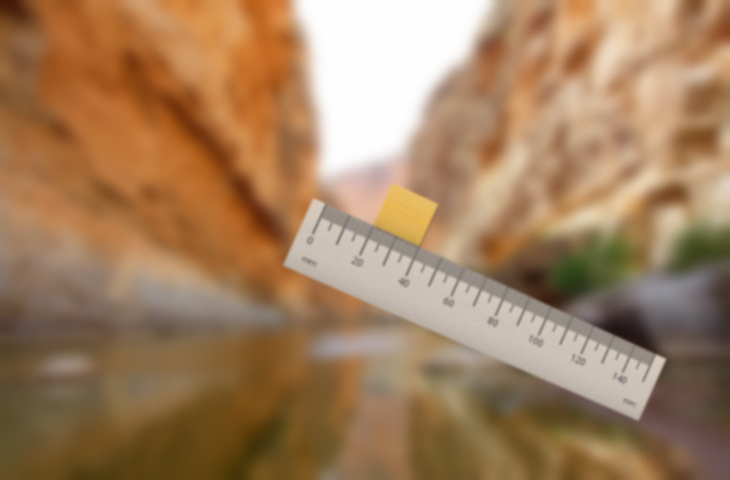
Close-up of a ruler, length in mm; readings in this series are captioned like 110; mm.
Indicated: 20; mm
